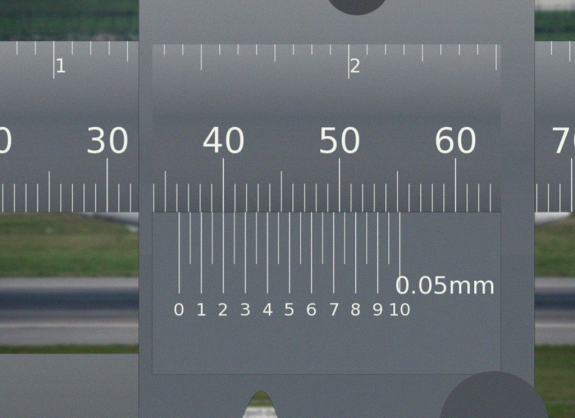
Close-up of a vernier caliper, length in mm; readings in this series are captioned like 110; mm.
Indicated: 36.2; mm
